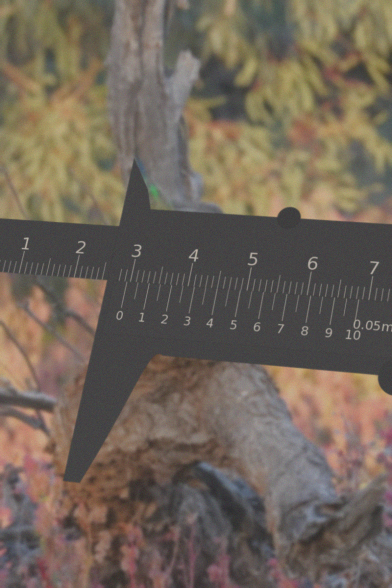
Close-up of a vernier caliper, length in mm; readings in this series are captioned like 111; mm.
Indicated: 29.4; mm
